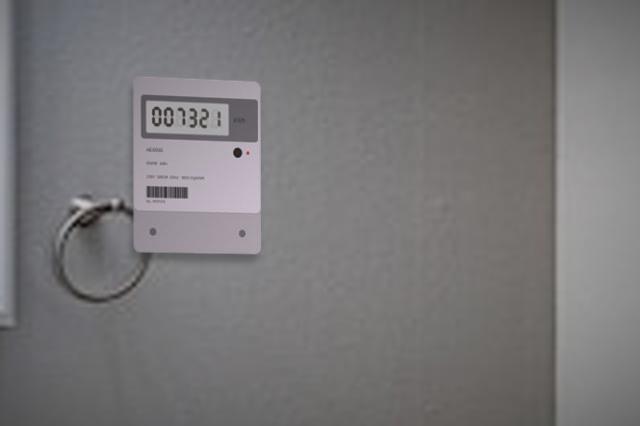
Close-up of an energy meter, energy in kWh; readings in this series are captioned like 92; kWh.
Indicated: 7321; kWh
